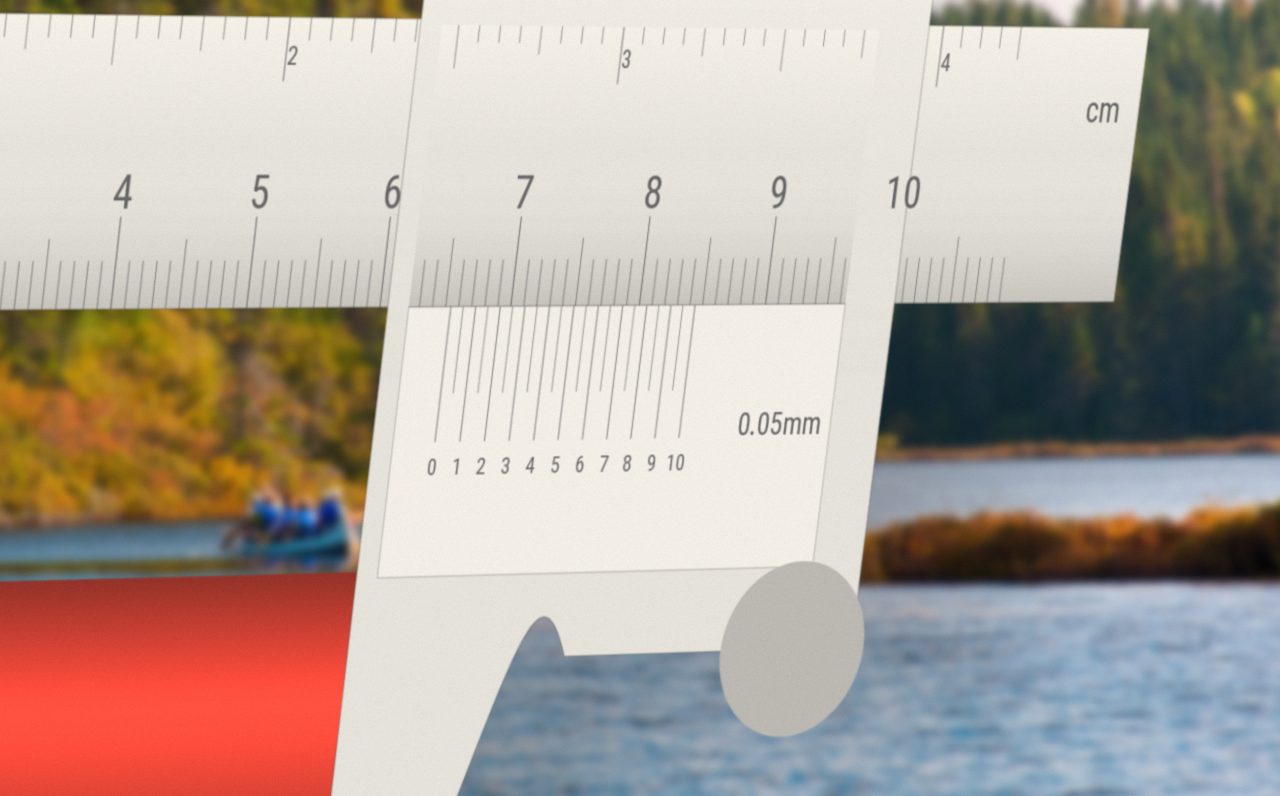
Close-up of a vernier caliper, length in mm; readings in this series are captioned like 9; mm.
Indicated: 65.4; mm
